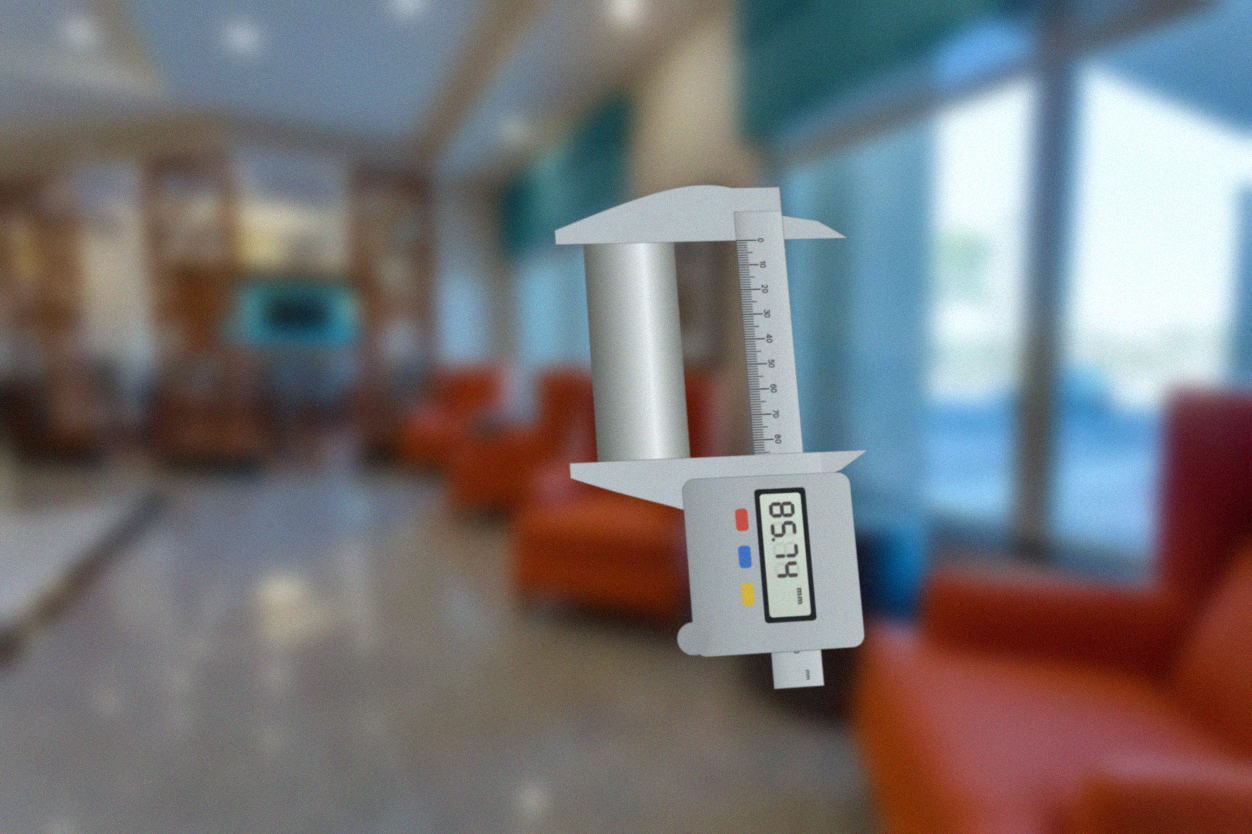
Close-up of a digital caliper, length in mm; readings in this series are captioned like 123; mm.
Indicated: 85.74; mm
